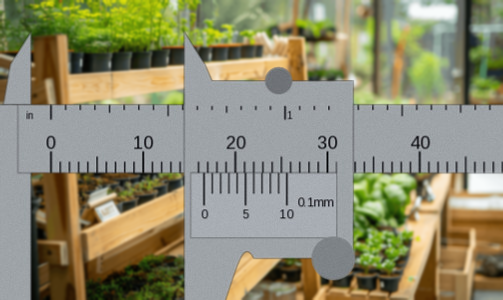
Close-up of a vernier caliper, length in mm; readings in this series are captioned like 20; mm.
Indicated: 16.6; mm
